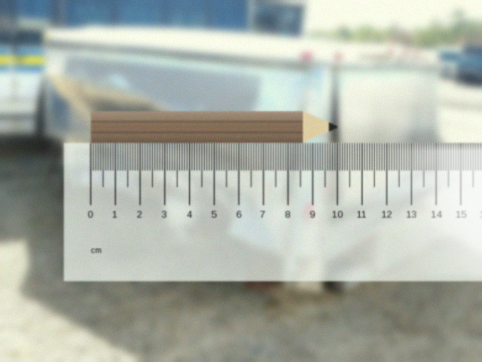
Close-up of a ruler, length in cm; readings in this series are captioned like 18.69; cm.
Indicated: 10; cm
